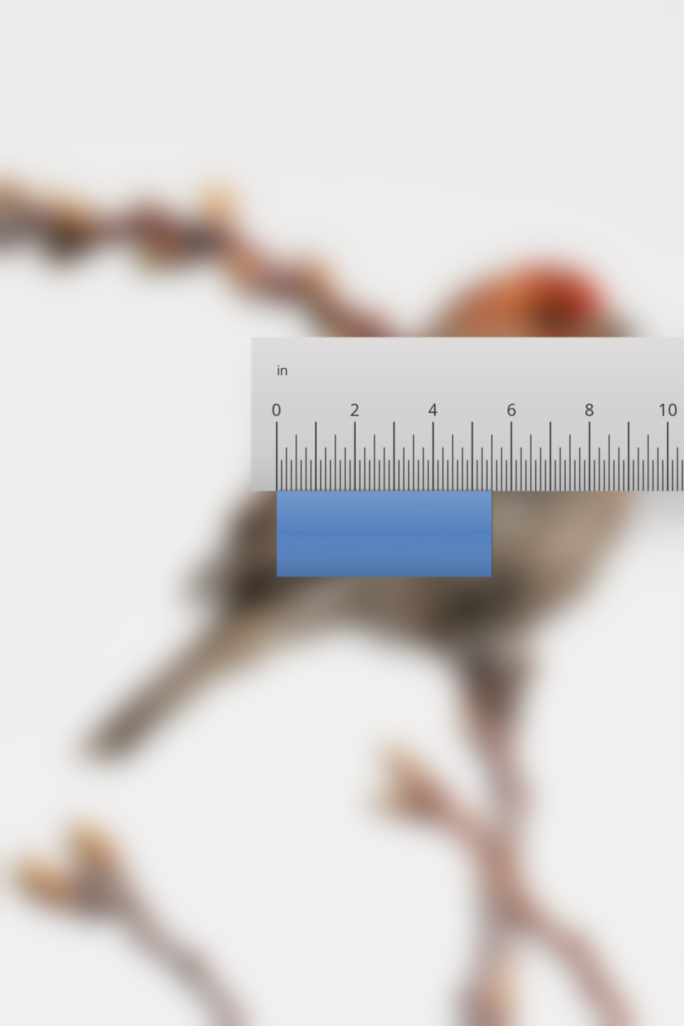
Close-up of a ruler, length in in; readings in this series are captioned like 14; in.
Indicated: 5.5; in
